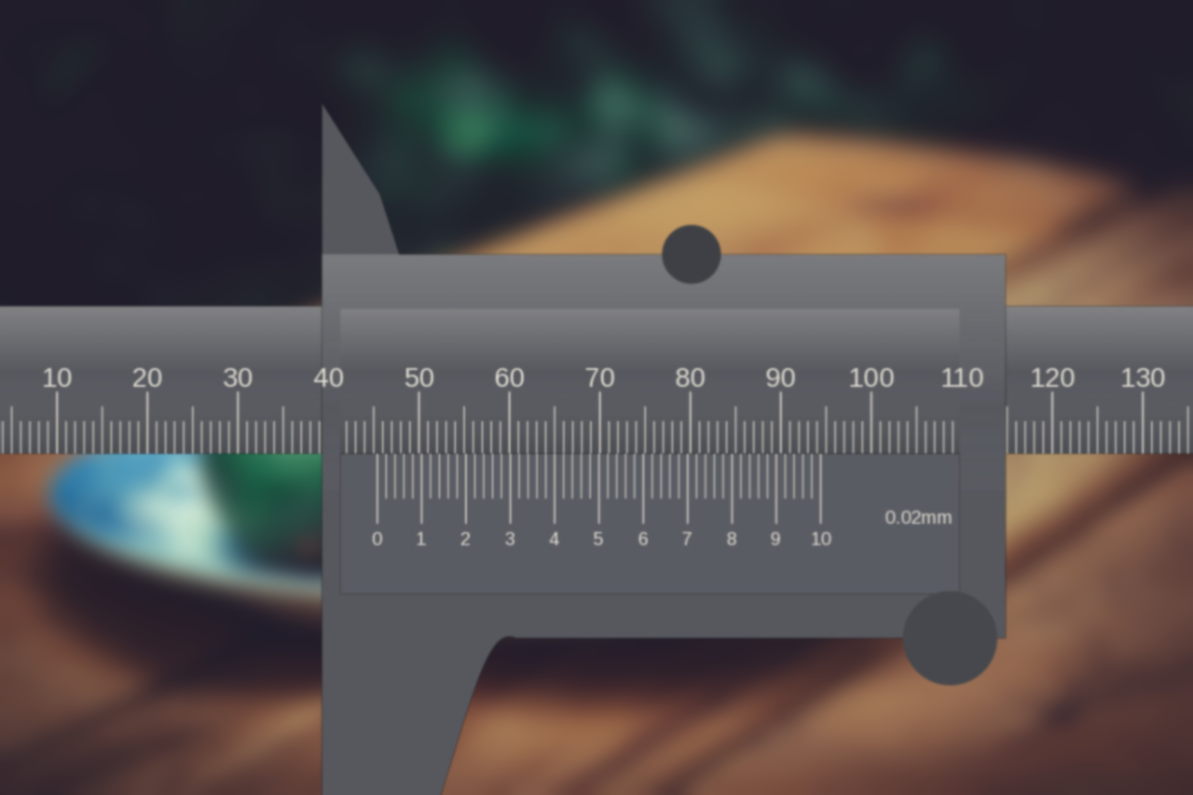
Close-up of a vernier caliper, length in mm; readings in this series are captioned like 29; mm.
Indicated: 45.4; mm
